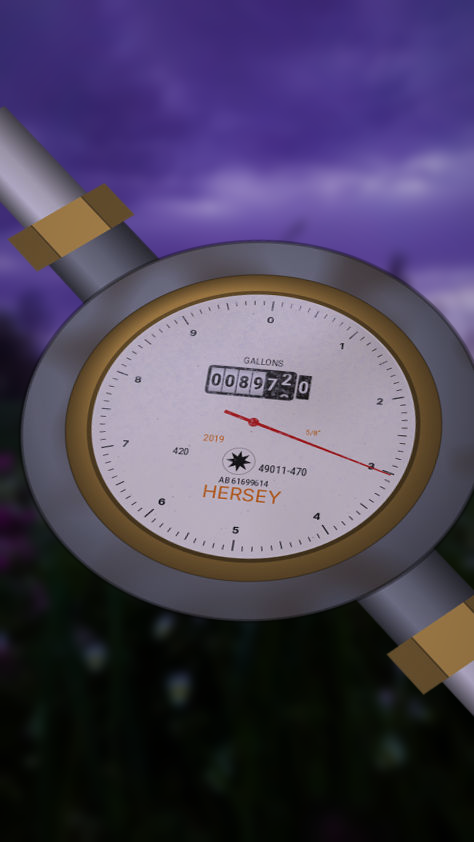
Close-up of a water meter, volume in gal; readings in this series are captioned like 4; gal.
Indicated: 89723.0; gal
